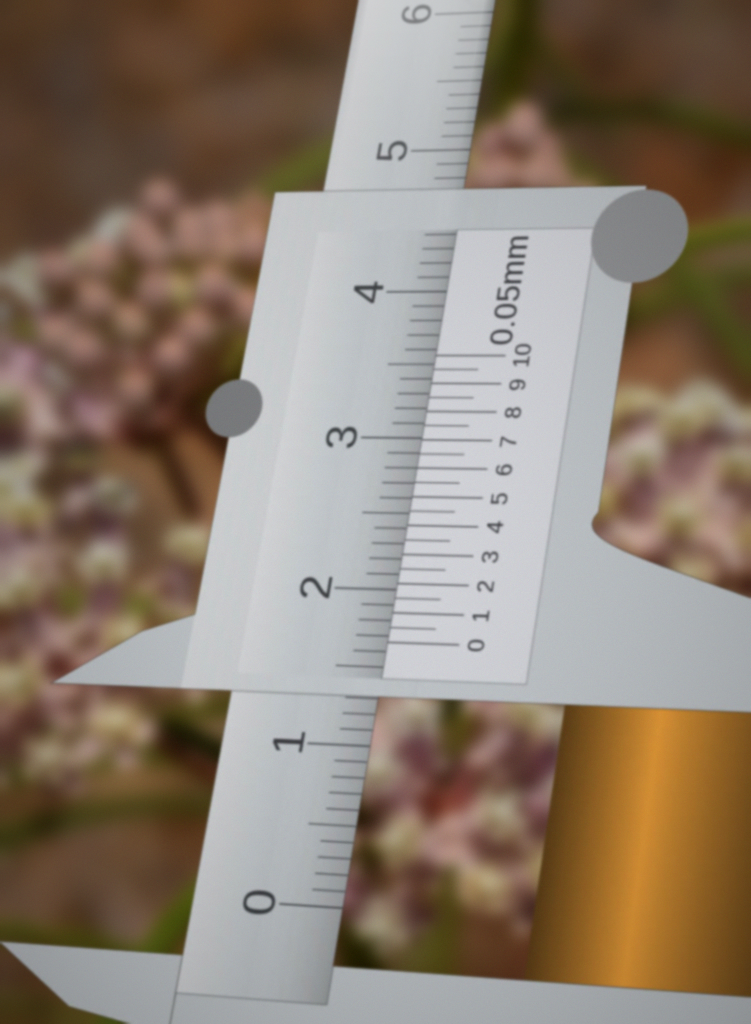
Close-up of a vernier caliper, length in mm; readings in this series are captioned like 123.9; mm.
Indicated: 16.6; mm
